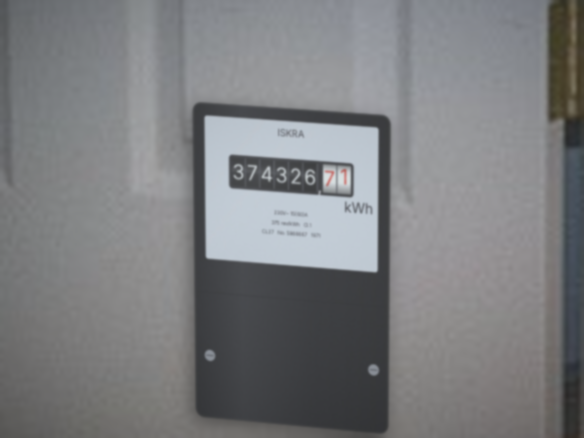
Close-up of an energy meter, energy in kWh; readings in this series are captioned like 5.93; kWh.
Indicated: 374326.71; kWh
